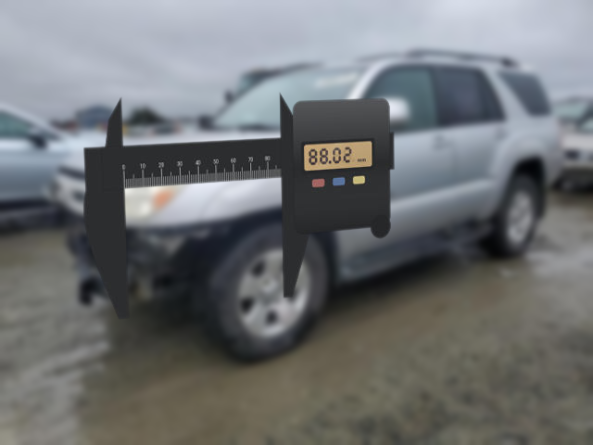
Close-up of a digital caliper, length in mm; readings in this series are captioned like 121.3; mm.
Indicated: 88.02; mm
